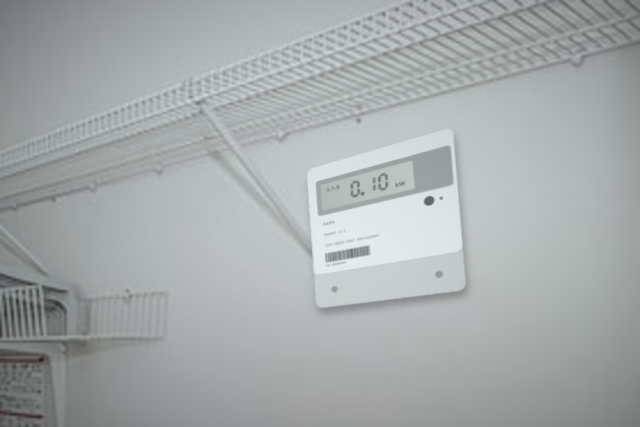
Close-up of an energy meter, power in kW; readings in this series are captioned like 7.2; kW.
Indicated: 0.10; kW
